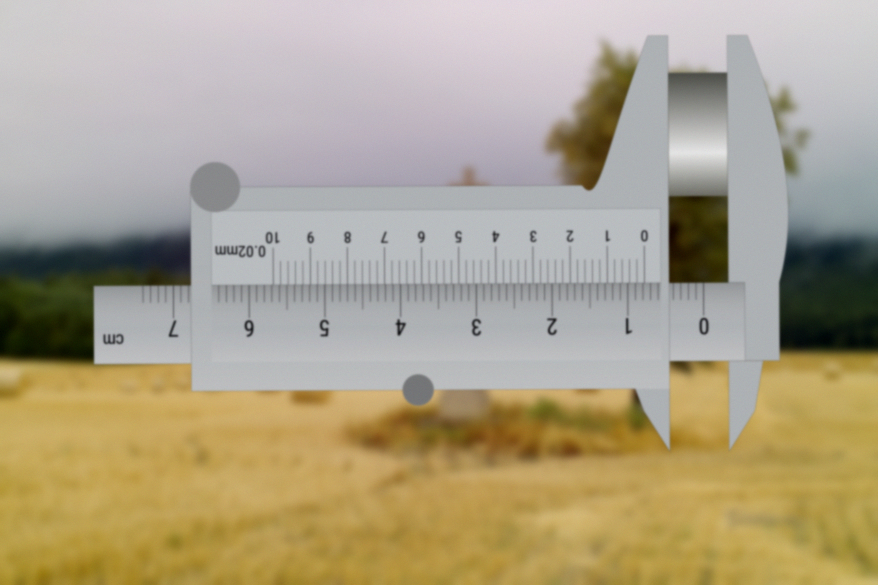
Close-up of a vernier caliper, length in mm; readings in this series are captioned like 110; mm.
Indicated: 7.8; mm
